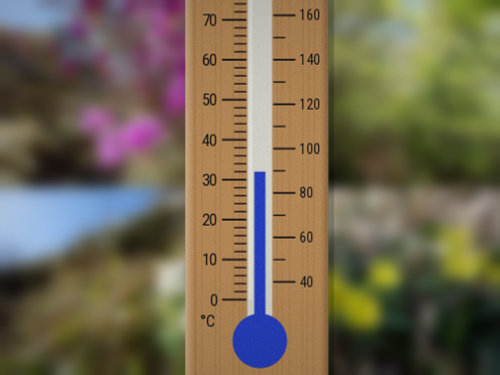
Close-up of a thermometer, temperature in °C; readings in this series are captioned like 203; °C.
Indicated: 32; °C
